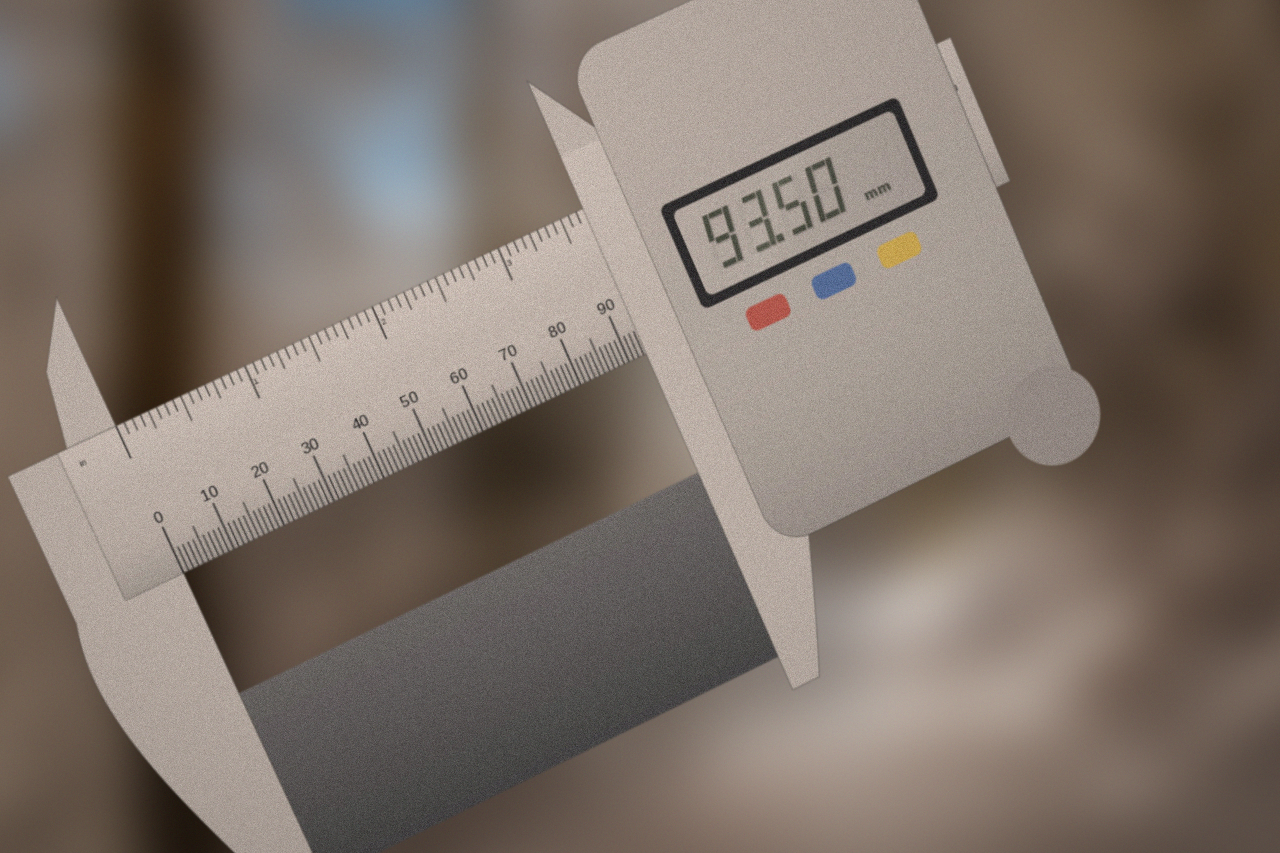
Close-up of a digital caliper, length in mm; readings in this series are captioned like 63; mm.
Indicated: 93.50; mm
